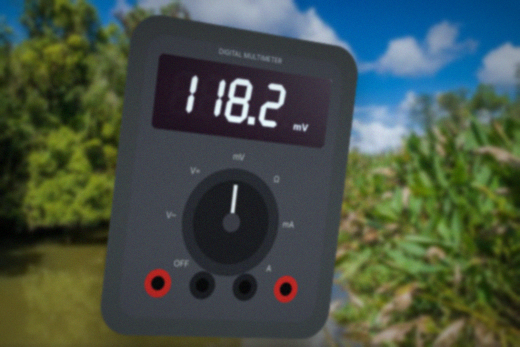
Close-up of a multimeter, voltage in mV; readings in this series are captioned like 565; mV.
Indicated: 118.2; mV
